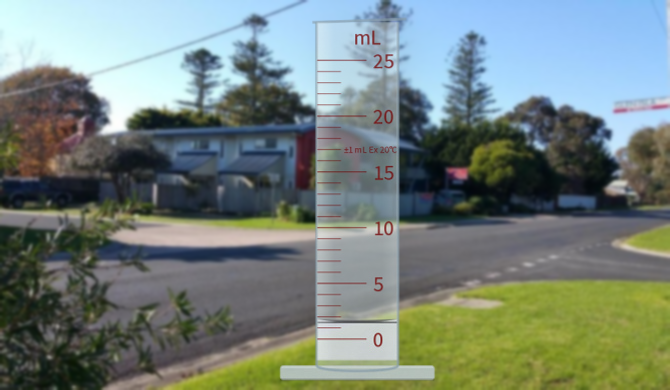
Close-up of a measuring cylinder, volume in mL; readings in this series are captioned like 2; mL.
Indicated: 1.5; mL
